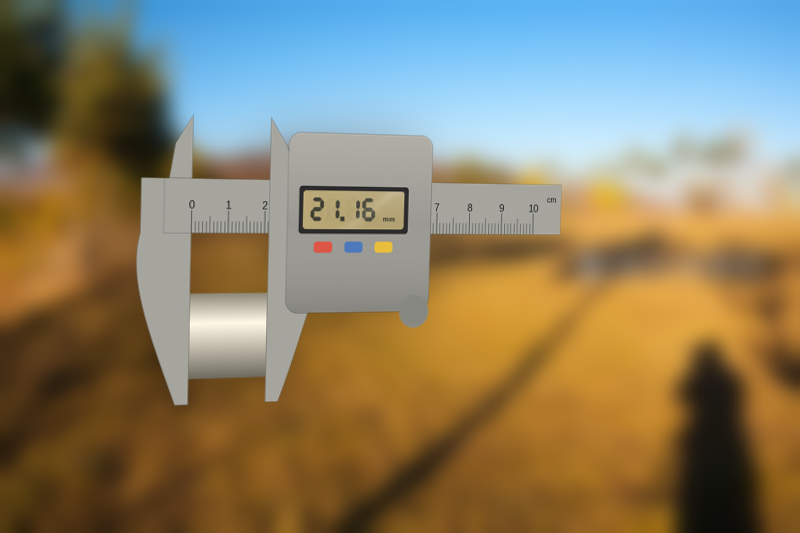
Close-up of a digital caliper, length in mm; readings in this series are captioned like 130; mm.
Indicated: 21.16; mm
